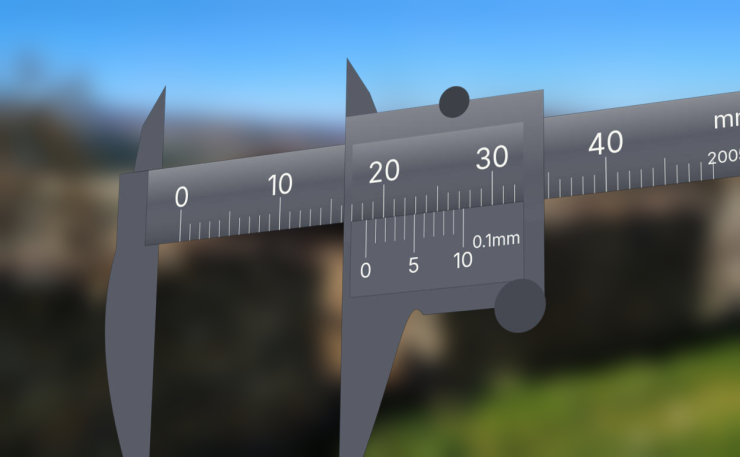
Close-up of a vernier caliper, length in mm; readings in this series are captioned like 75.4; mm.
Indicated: 18.4; mm
